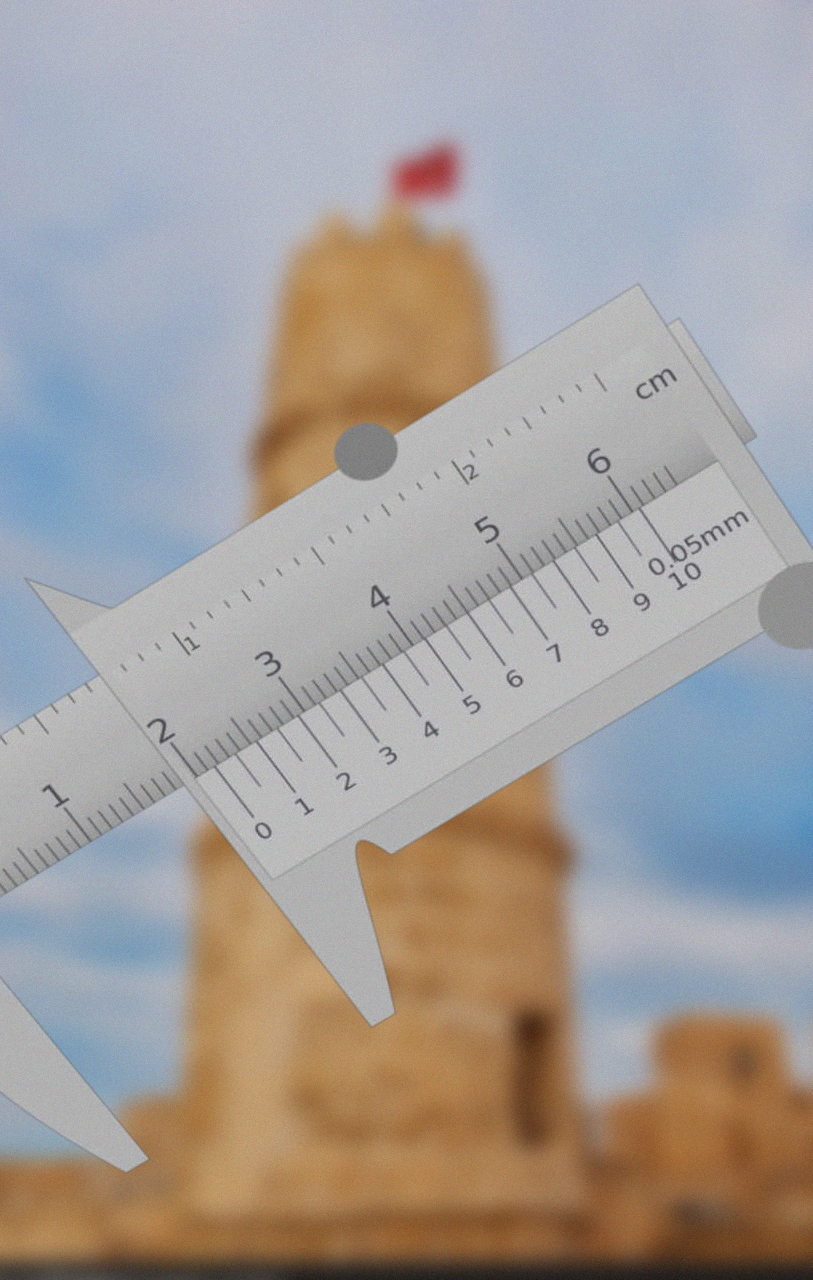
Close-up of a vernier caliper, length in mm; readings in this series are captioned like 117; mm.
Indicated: 21.6; mm
